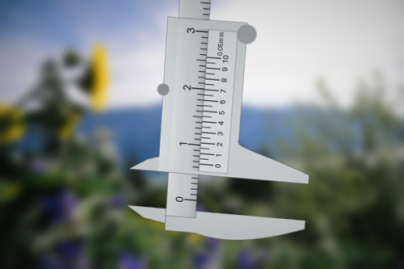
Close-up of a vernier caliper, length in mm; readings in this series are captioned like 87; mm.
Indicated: 6.6; mm
